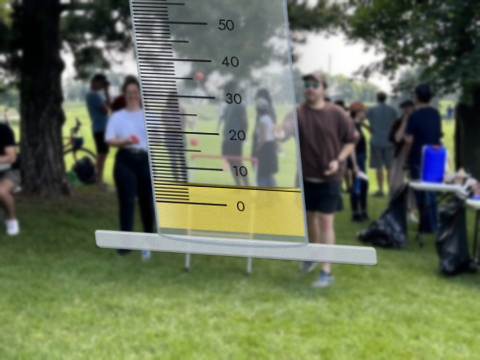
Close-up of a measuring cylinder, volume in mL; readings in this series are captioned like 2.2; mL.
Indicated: 5; mL
